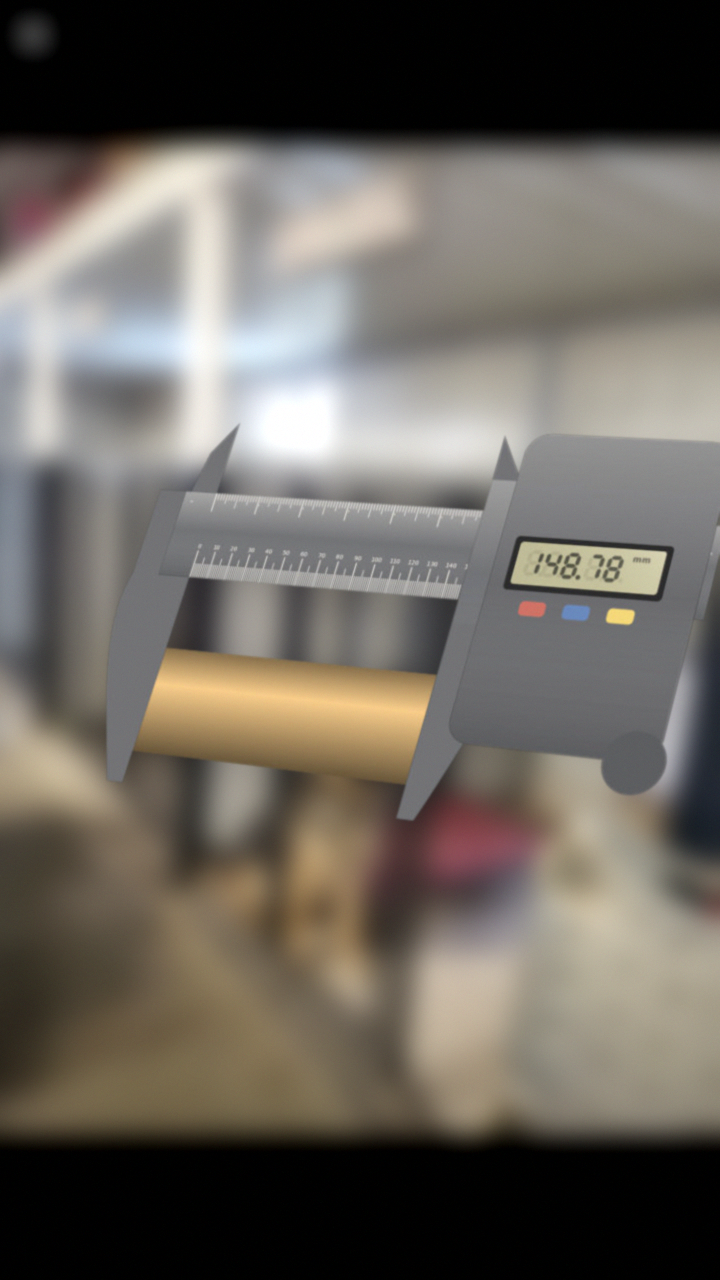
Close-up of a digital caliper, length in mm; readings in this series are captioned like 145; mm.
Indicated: 148.78; mm
